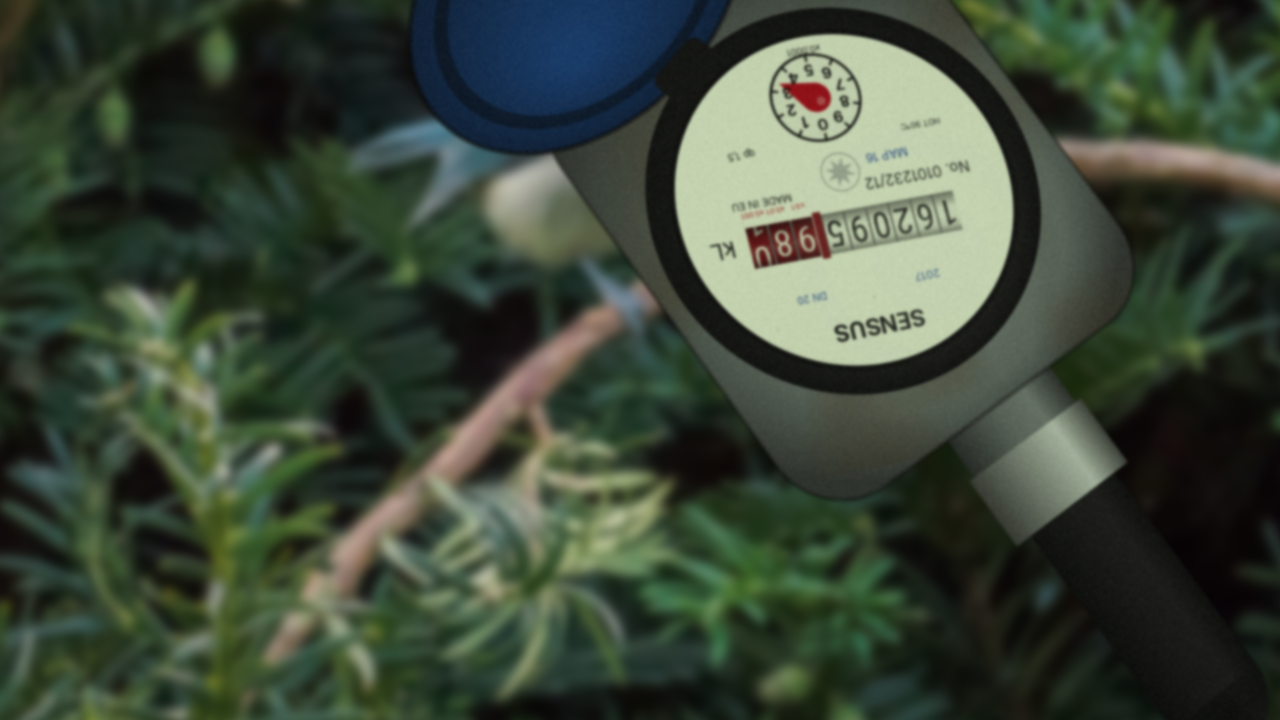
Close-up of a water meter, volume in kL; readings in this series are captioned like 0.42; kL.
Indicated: 162095.9803; kL
